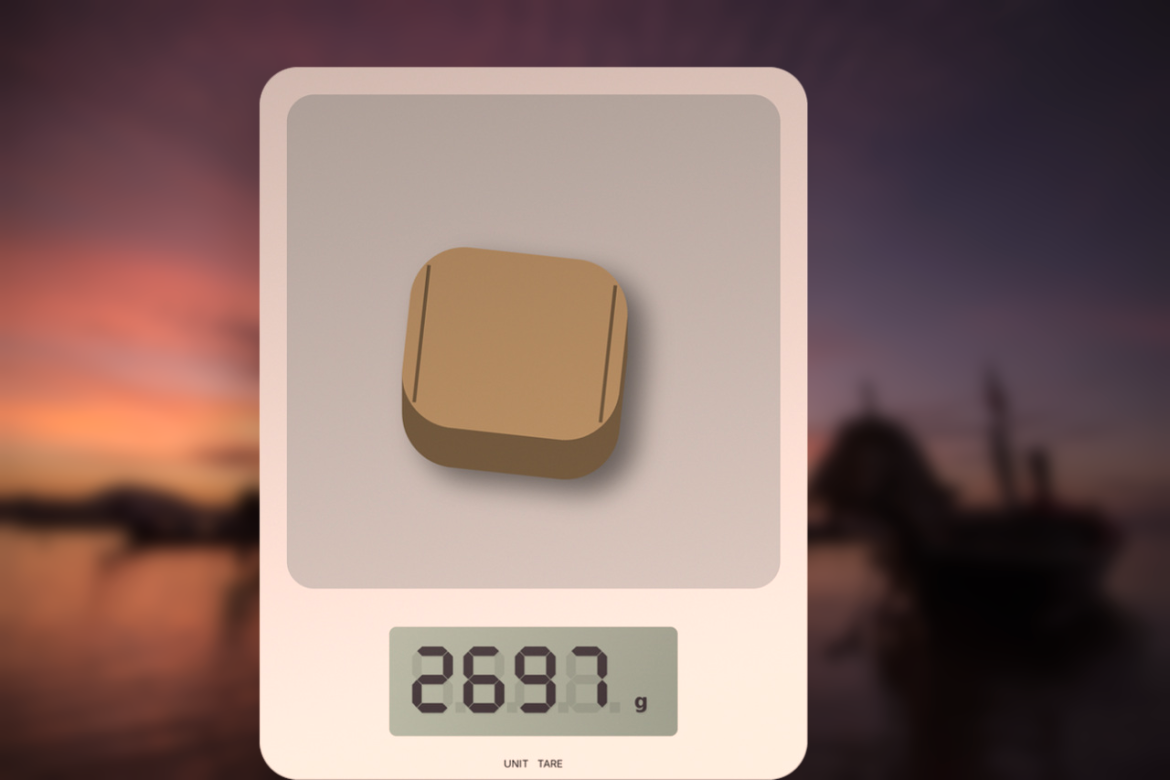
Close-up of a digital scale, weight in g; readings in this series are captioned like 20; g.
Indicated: 2697; g
